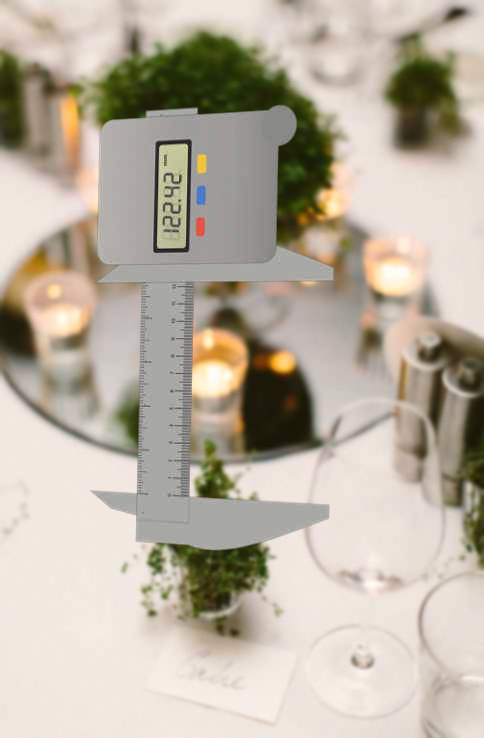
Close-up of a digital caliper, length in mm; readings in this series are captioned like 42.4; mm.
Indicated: 122.42; mm
